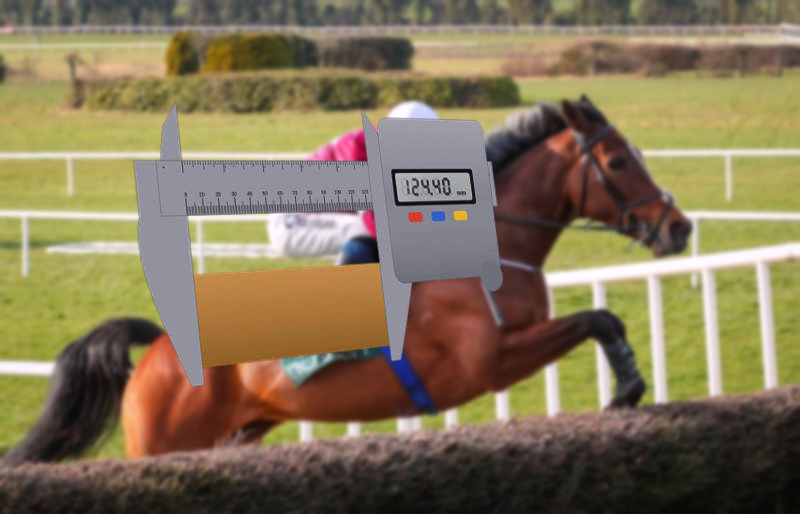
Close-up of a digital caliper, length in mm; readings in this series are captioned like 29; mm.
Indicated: 124.40; mm
